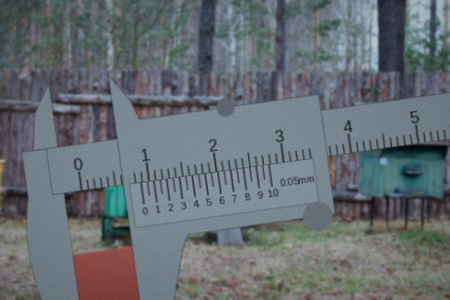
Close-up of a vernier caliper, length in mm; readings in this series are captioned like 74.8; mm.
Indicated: 8.8; mm
